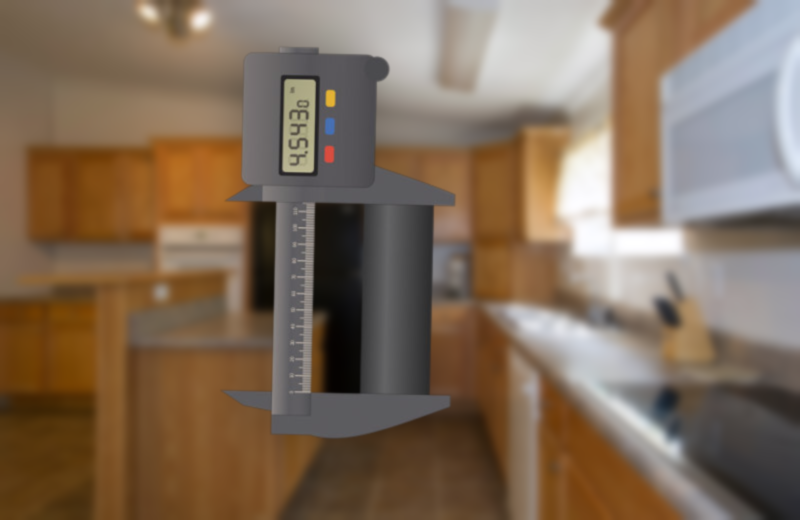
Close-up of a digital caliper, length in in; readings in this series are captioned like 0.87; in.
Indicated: 4.5430; in
